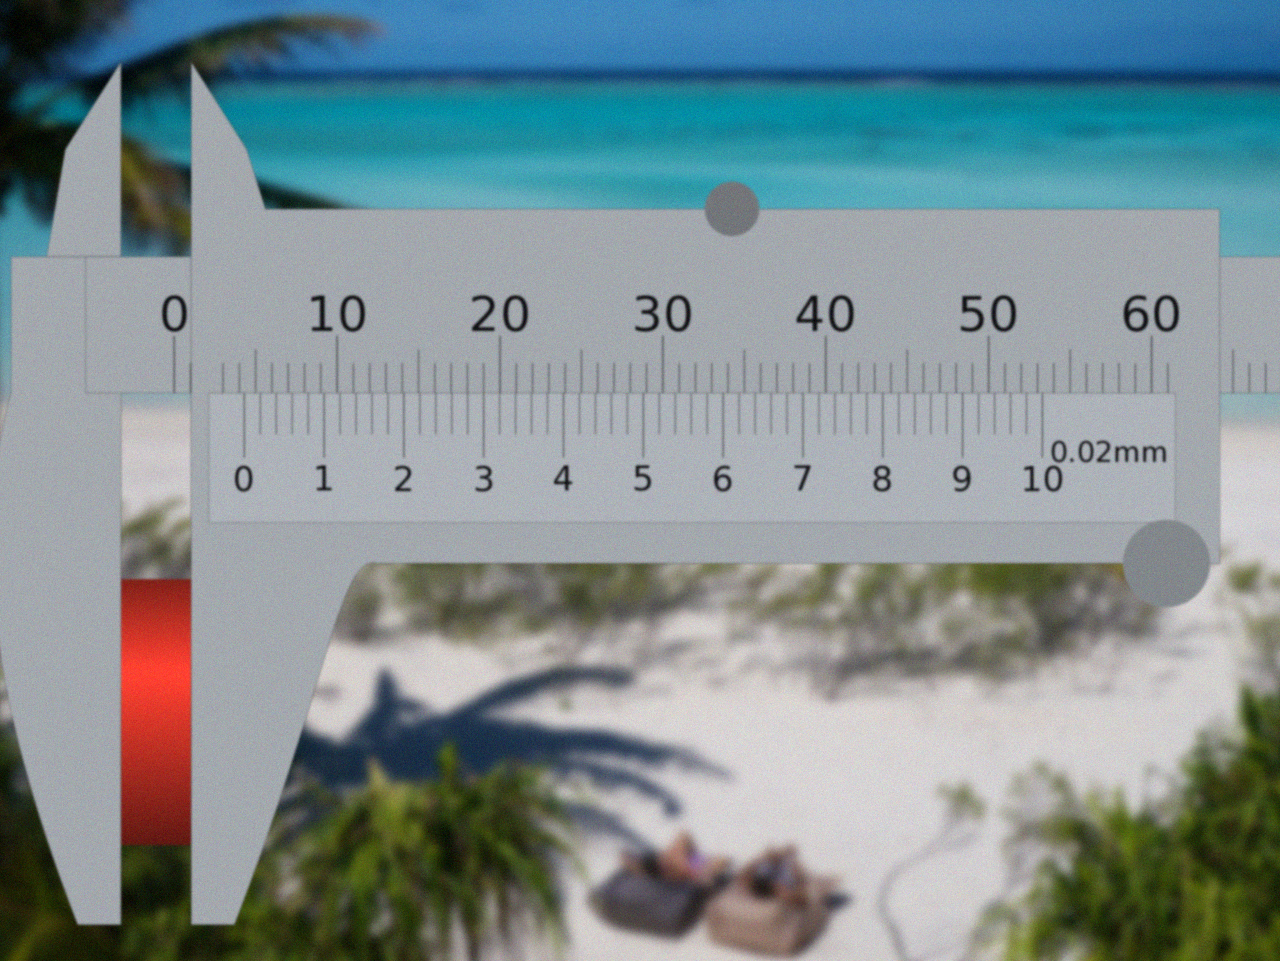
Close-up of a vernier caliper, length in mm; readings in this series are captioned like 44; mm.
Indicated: 4.3; mm
